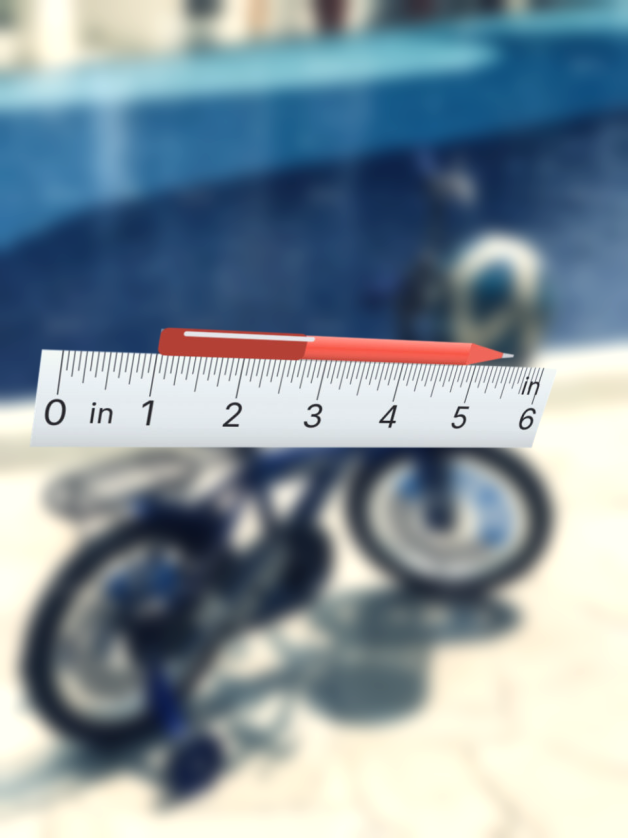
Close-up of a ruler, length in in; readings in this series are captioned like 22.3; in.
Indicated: 4.5; in
